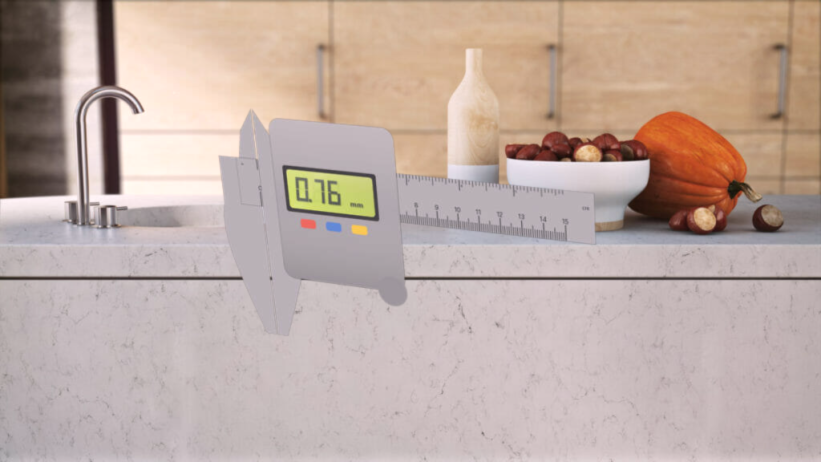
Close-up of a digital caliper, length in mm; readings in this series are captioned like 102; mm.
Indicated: 0.76; mm
